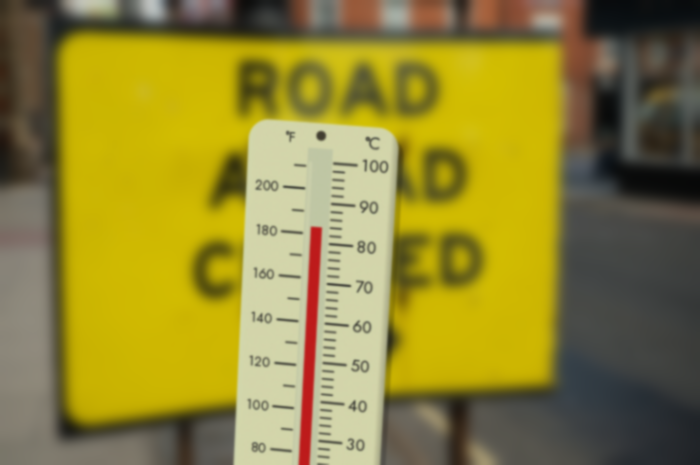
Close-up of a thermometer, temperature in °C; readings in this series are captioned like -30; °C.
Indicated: 84; °C
